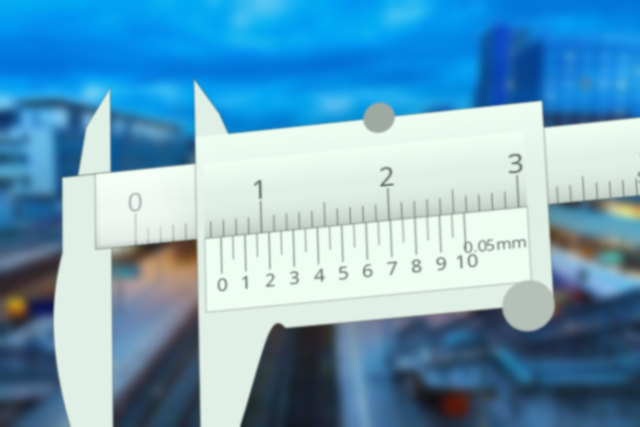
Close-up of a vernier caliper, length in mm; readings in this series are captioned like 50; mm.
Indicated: 6.8; mm
